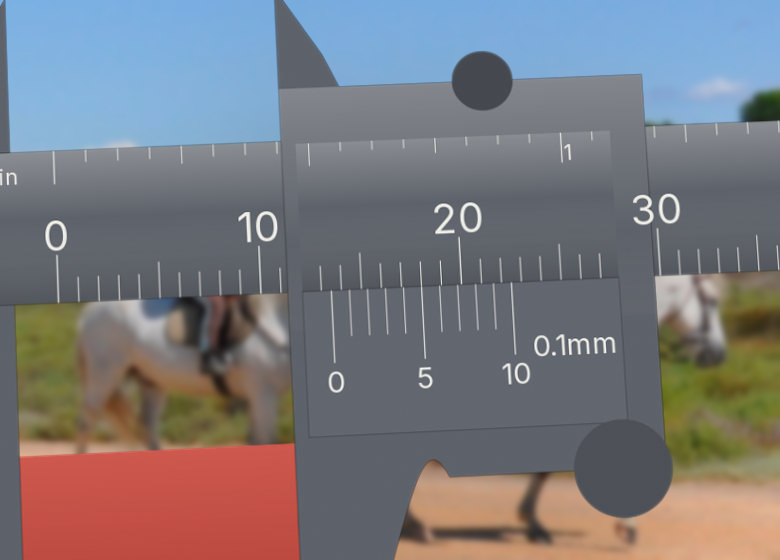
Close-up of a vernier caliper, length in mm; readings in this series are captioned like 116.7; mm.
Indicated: 13.5; mm
